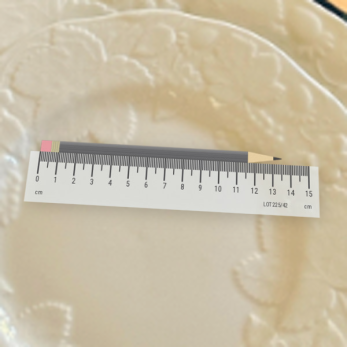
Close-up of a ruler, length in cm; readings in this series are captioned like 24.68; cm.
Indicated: 13.5; cm
